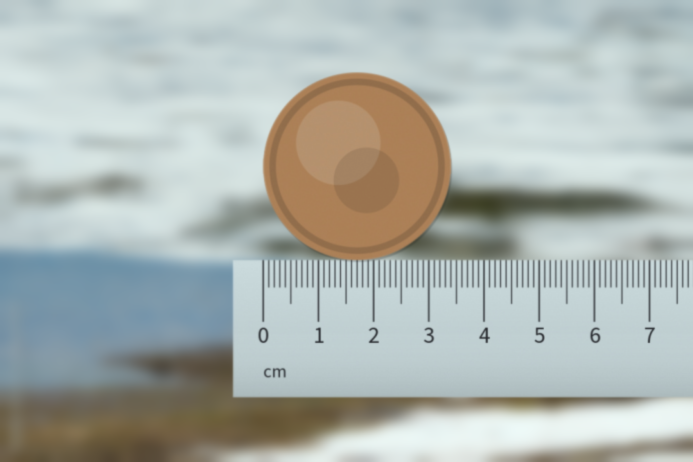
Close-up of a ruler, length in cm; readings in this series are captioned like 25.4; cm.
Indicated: 3.4; cm
